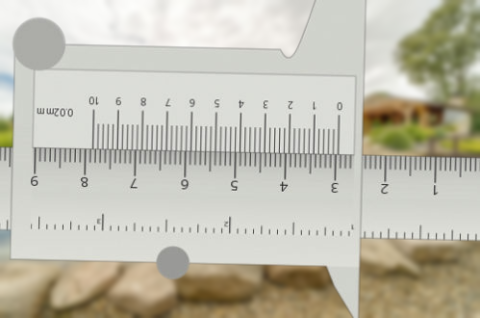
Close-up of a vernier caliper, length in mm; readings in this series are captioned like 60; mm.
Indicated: 29.5; mm
